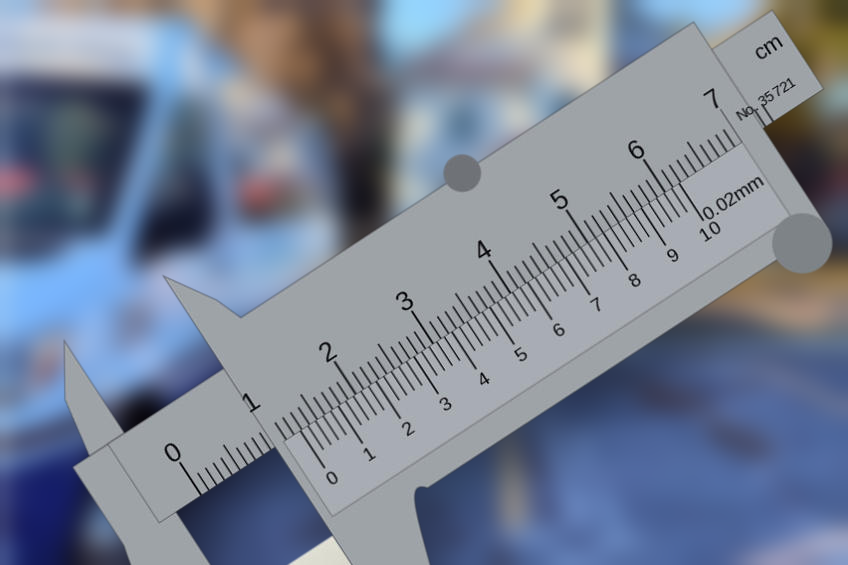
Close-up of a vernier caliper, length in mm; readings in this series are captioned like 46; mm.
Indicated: 12.8; mm
